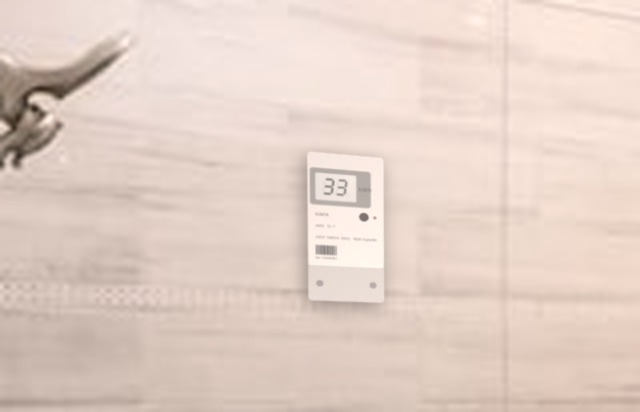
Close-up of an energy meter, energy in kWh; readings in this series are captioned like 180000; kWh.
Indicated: 33; kWh
